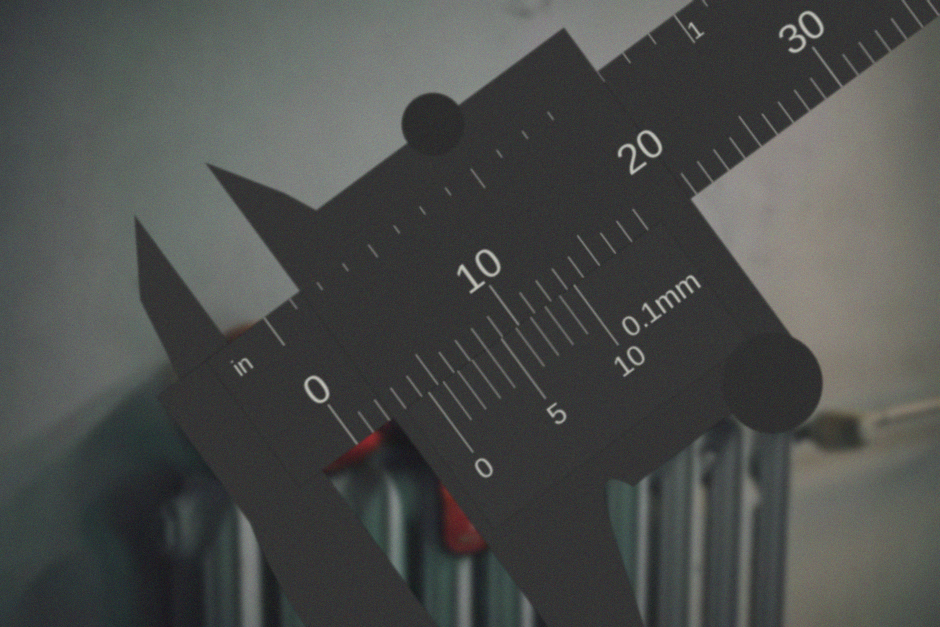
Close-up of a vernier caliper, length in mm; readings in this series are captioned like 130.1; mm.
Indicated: 4.4; mm
